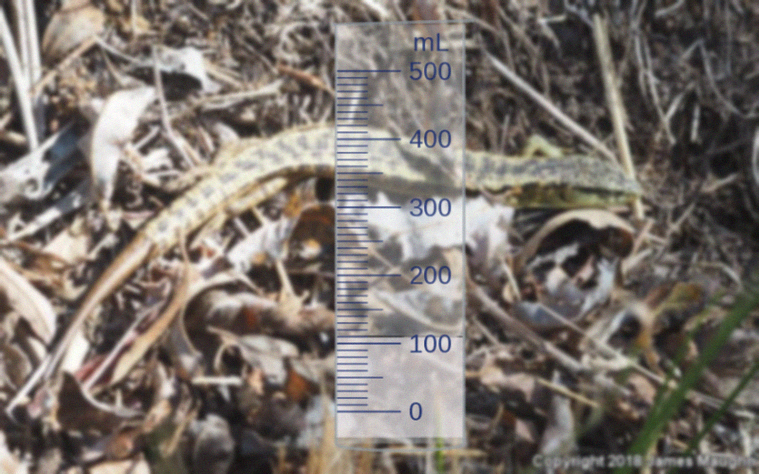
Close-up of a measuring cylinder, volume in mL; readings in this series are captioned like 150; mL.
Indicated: 110; mL
